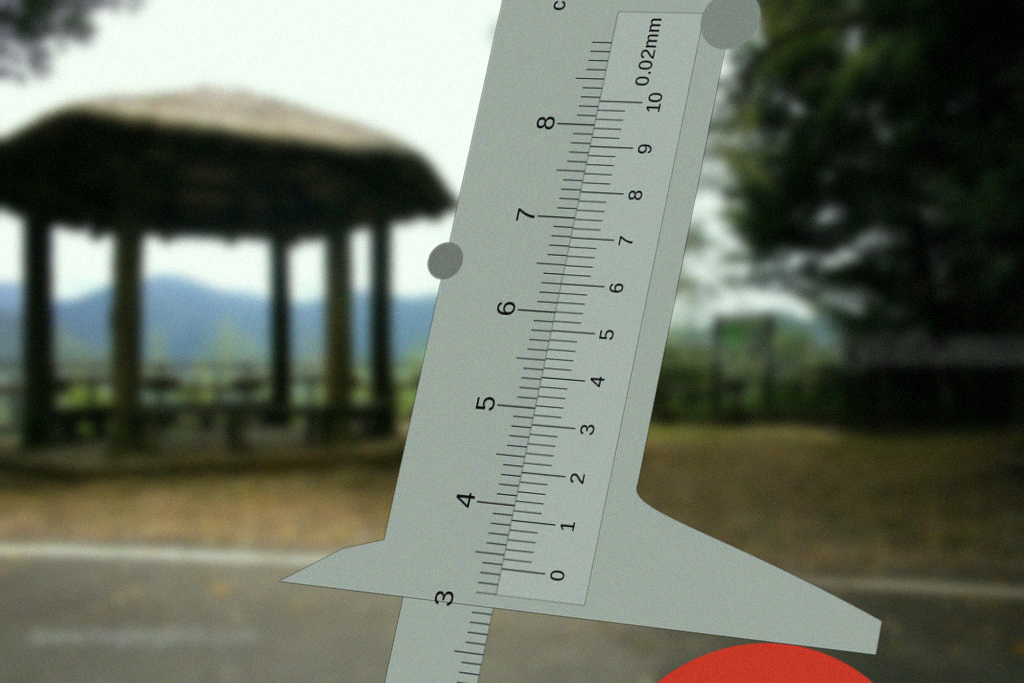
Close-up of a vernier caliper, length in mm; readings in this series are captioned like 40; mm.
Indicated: 33.6; mm
